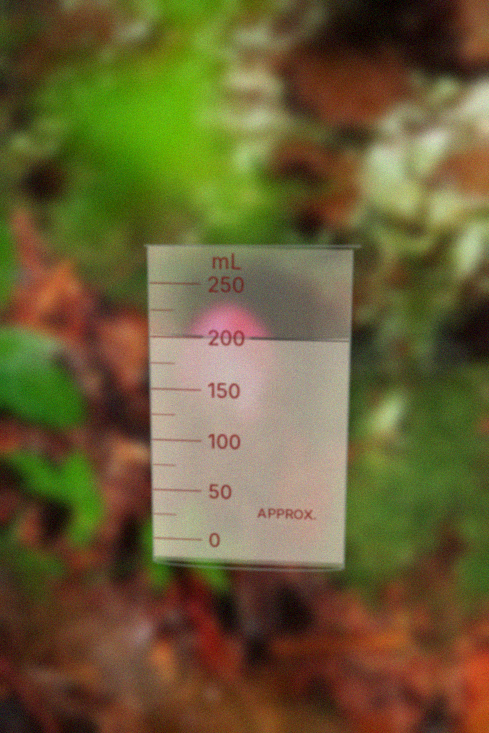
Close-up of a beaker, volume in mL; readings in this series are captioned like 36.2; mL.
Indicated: 200; mL
